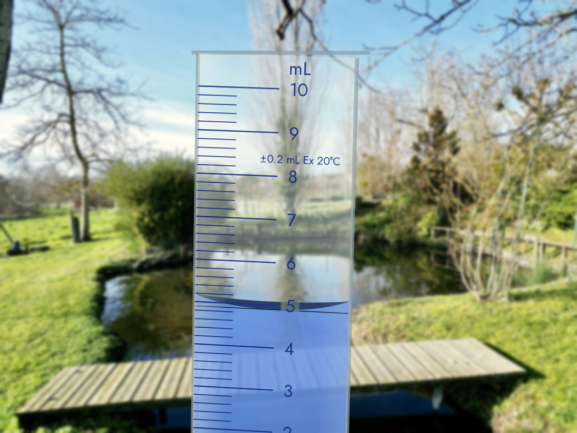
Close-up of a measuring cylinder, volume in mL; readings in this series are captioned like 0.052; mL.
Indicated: 4.9; mL
